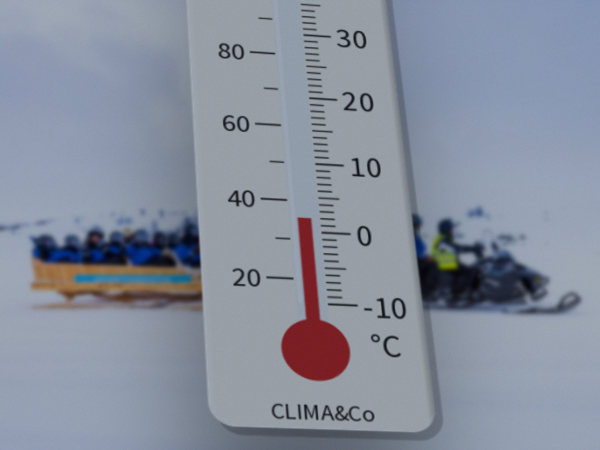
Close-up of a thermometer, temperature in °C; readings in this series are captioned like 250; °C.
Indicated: 2; °C
